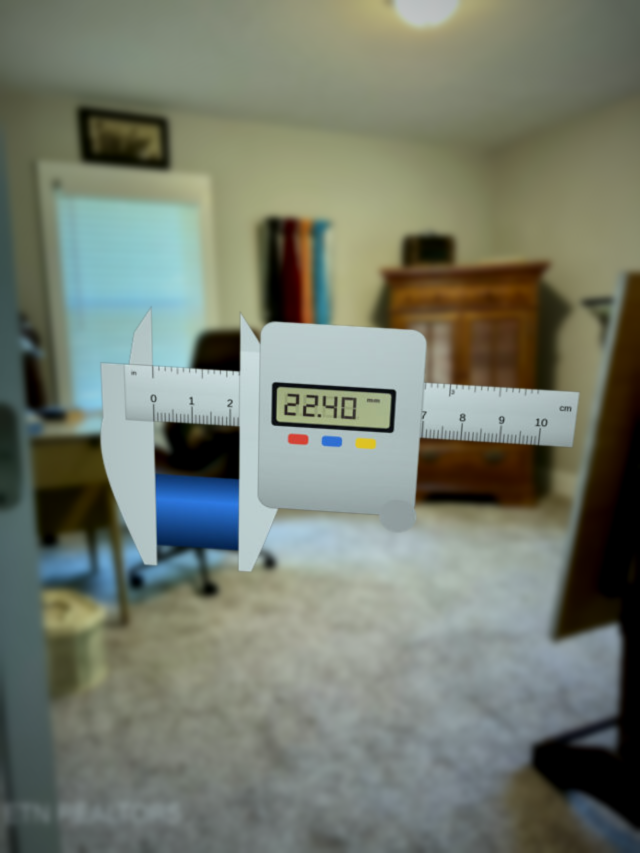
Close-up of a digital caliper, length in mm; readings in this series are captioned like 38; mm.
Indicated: 22.40; mm
